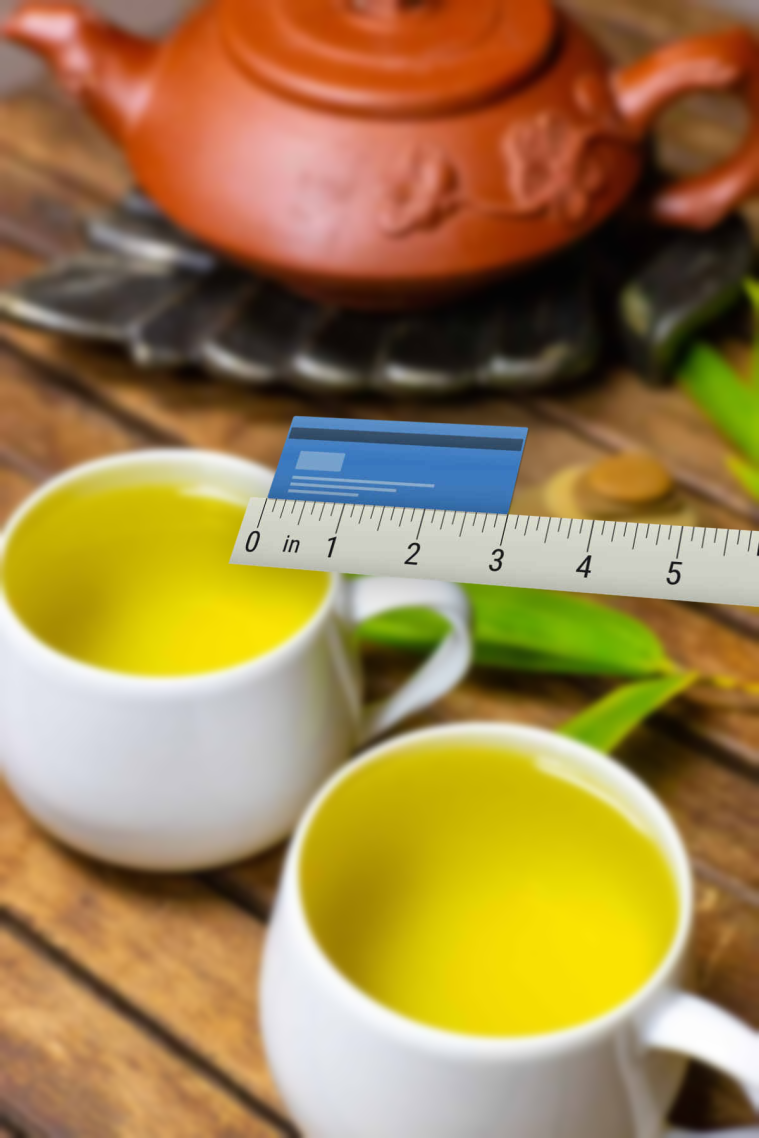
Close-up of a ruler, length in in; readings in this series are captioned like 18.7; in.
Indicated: 3; in
